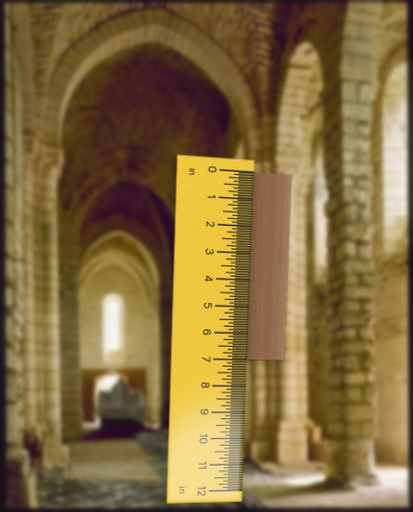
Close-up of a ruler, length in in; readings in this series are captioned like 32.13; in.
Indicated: 7; in
